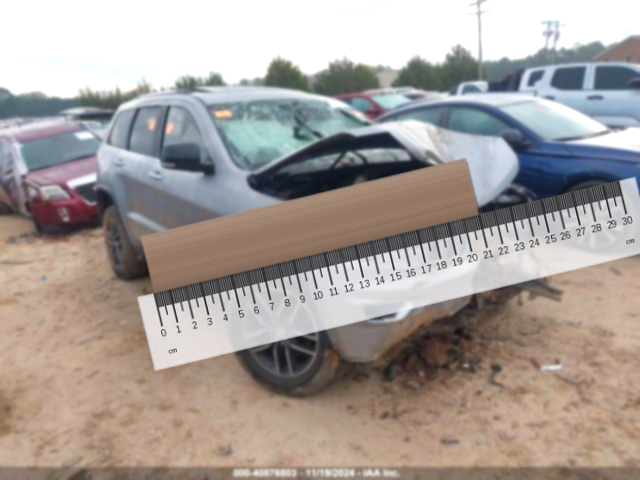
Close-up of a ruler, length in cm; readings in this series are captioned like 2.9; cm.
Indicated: 21; cm
